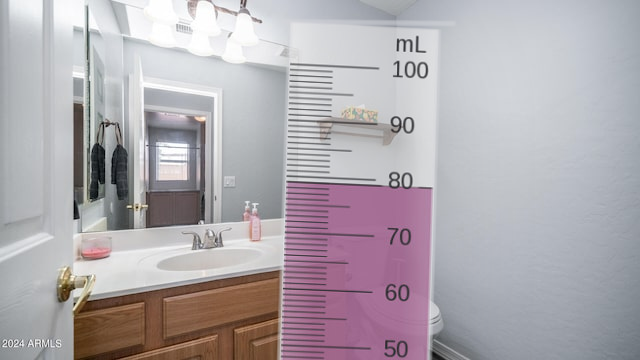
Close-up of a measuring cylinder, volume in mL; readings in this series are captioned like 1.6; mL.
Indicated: 79; mL
